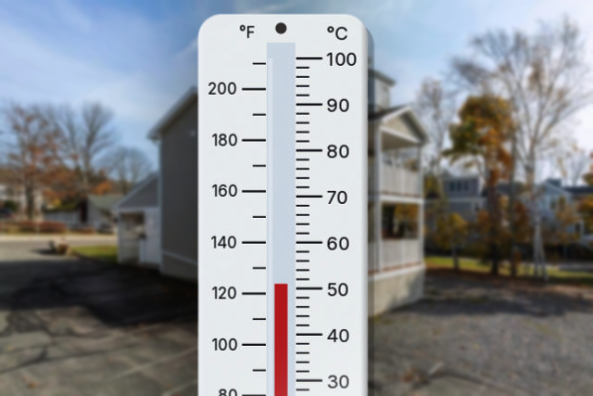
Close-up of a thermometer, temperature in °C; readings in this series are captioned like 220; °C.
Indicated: 51; °C
